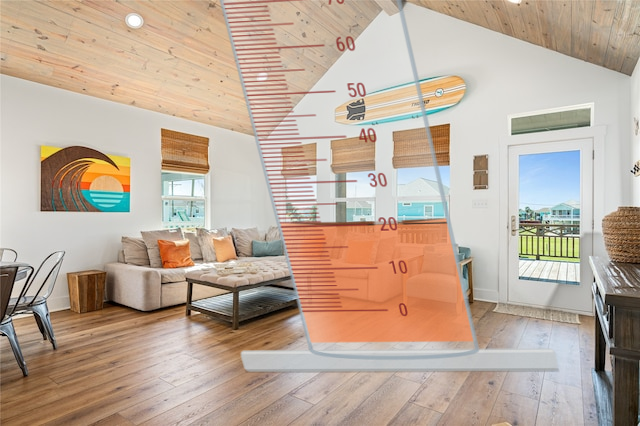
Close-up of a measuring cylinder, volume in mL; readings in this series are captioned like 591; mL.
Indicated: 20; mL
